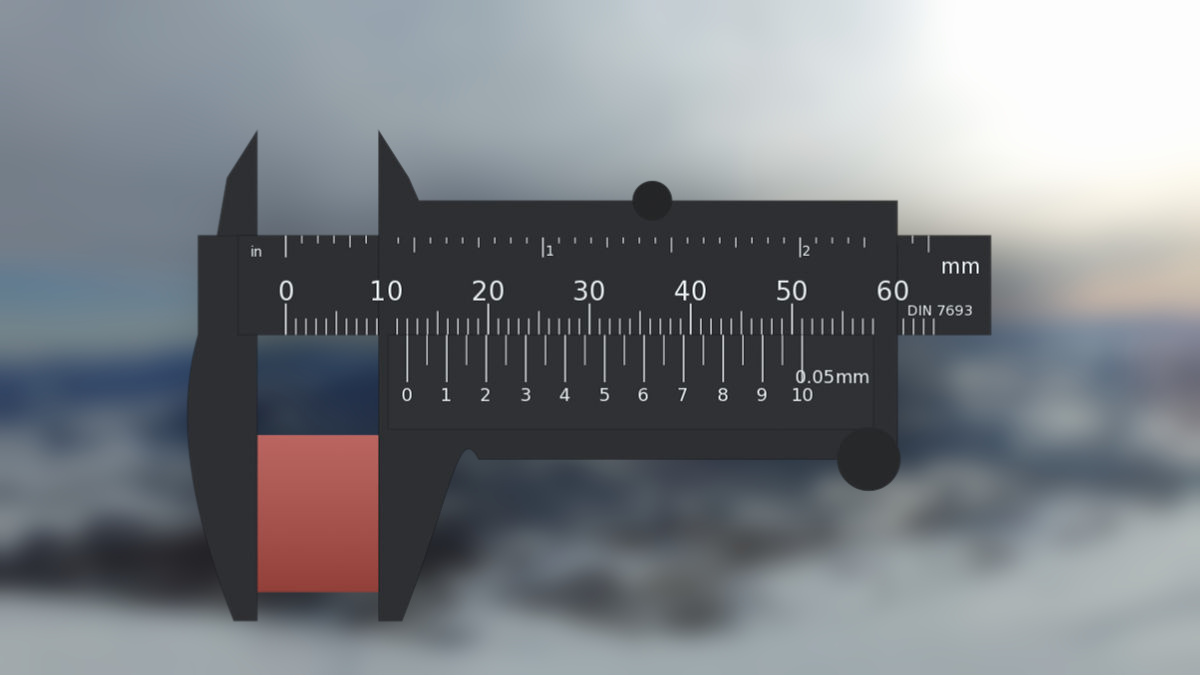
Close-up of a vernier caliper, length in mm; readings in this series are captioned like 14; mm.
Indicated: 12.0; mm
